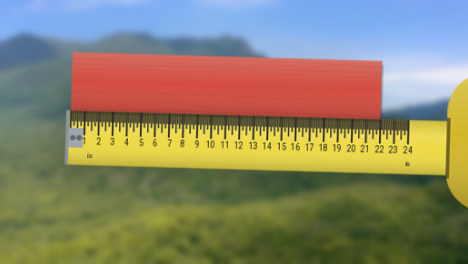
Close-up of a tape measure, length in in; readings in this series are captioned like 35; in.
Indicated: 22; in
